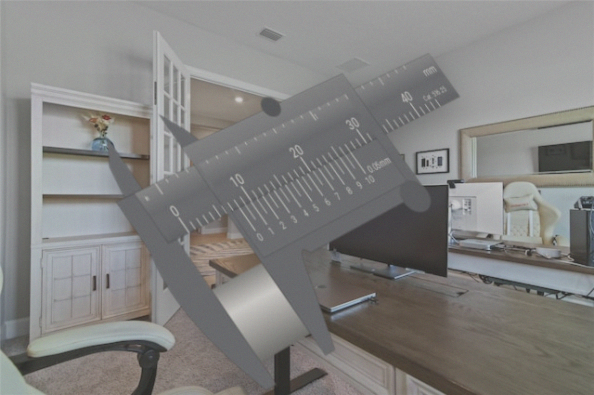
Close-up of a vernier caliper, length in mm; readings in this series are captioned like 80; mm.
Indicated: 8.0; mm
